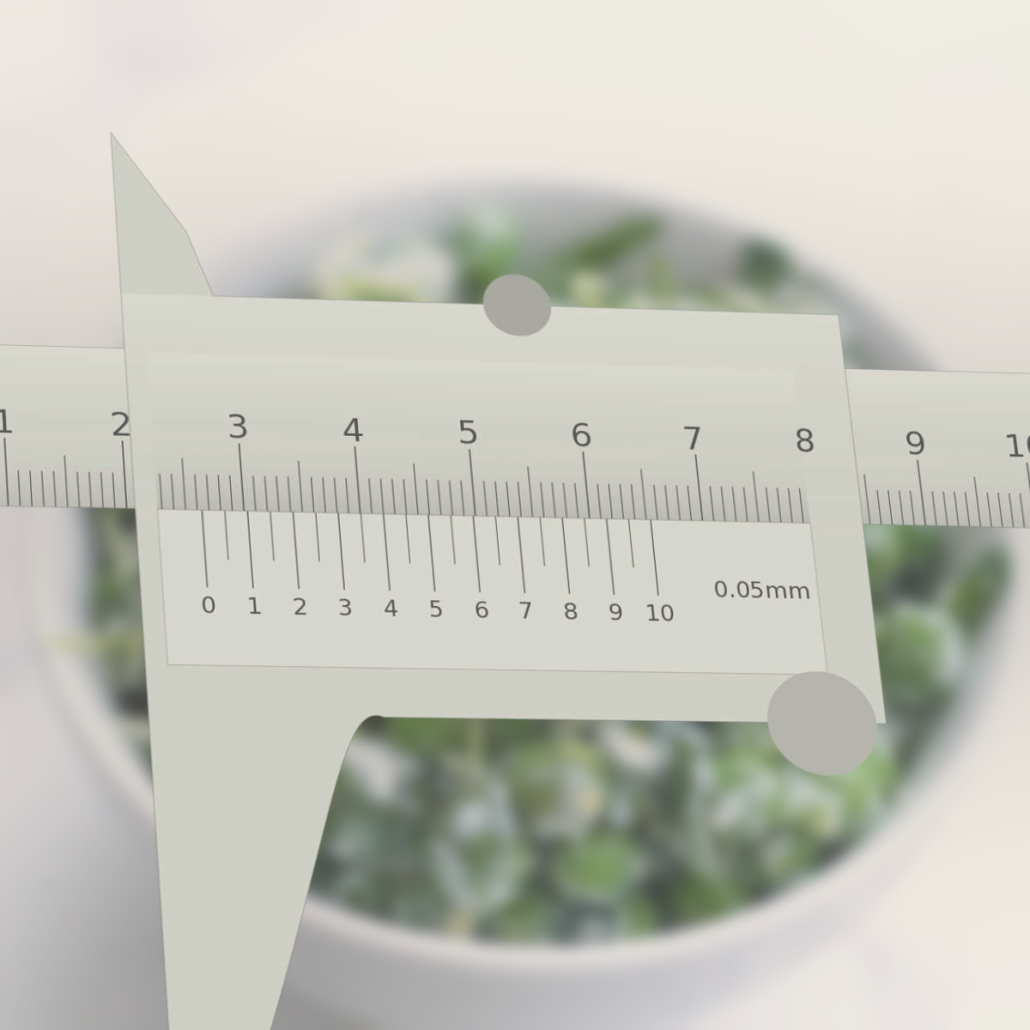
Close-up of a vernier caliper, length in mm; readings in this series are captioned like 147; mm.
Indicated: 26.4; mm
